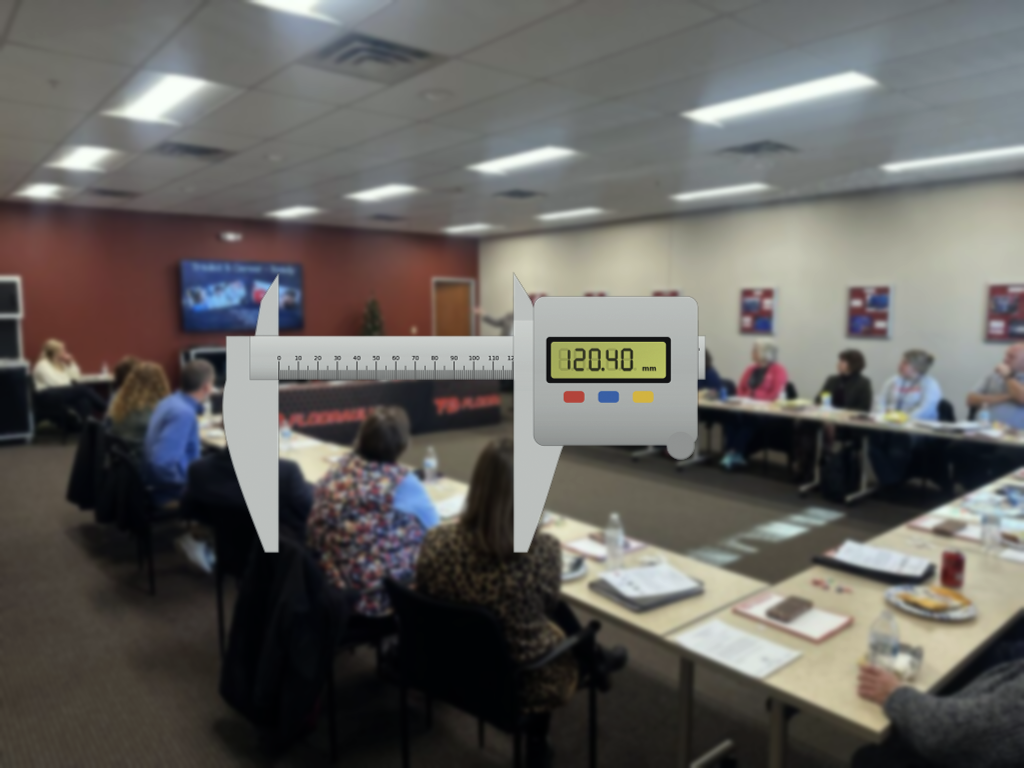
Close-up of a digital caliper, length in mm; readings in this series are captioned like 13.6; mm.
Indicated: 120.40; mm
